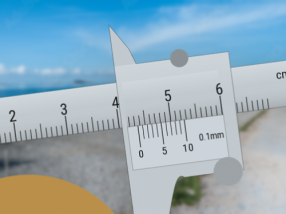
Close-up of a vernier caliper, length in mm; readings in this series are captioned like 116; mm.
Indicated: 43.6; mm
